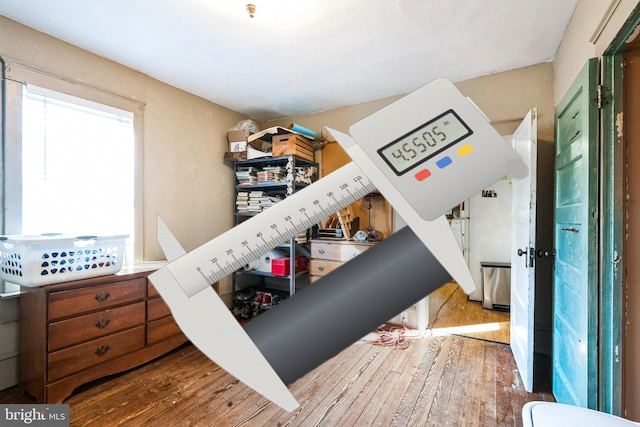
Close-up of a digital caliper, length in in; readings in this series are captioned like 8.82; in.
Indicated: 4.5505; in
